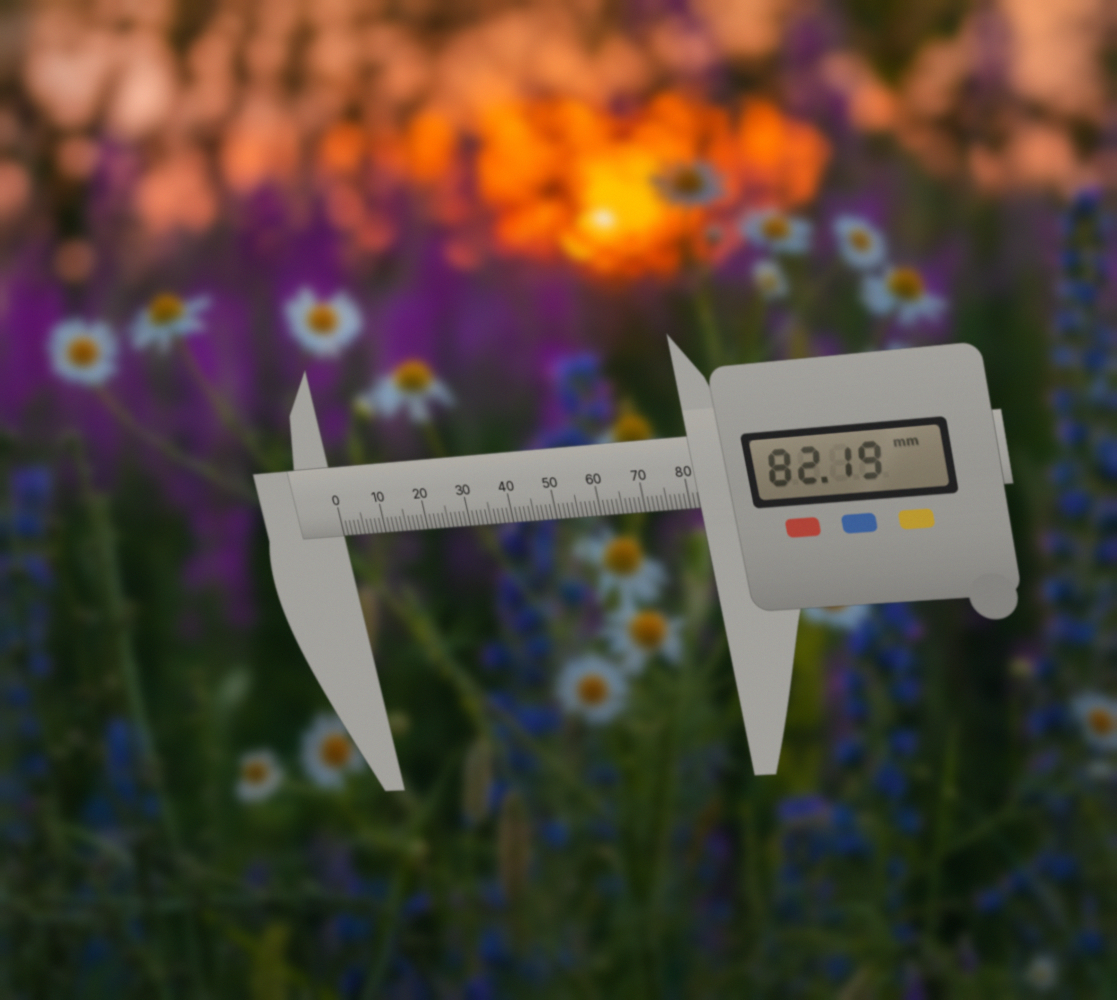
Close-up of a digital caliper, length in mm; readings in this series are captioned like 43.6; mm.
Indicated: 82.19; mm
